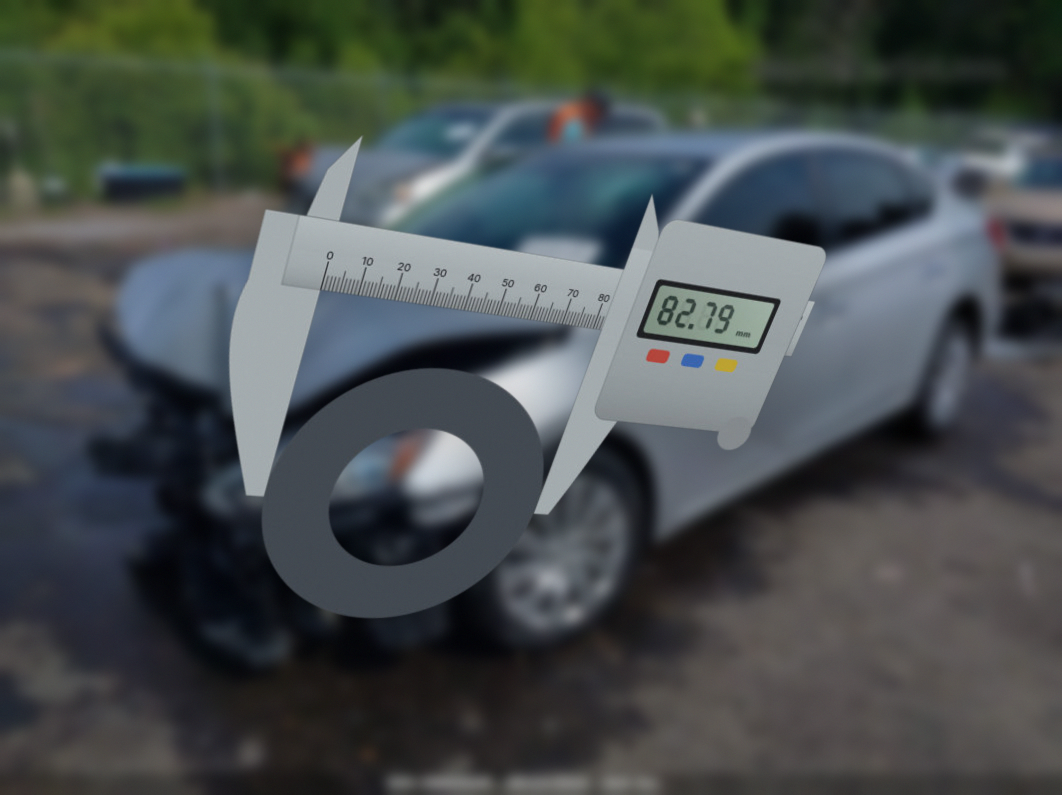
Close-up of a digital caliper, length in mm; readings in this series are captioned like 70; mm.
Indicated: 82.79; mm
